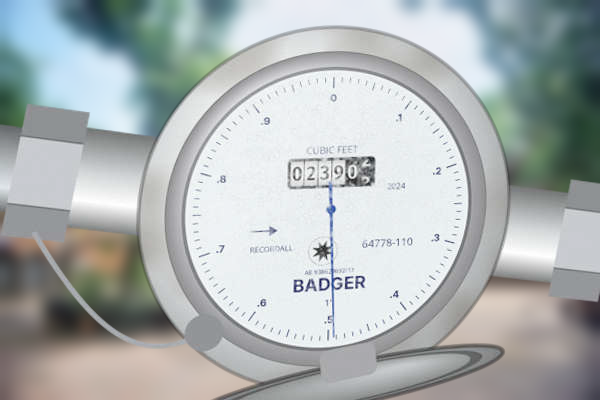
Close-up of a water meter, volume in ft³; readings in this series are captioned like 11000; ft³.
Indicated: 23902.49; ft³
